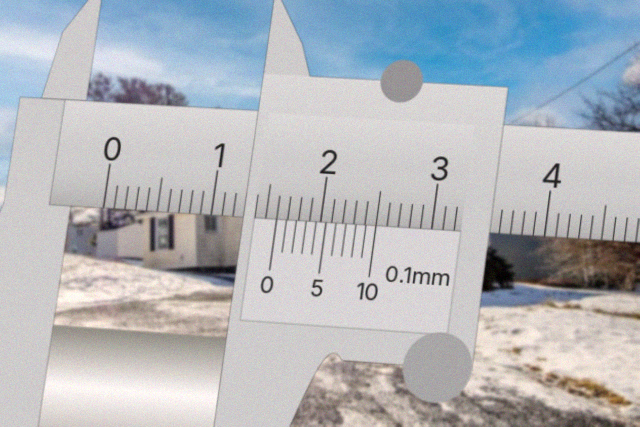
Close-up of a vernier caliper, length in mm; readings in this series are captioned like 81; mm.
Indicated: 16.0; mm
